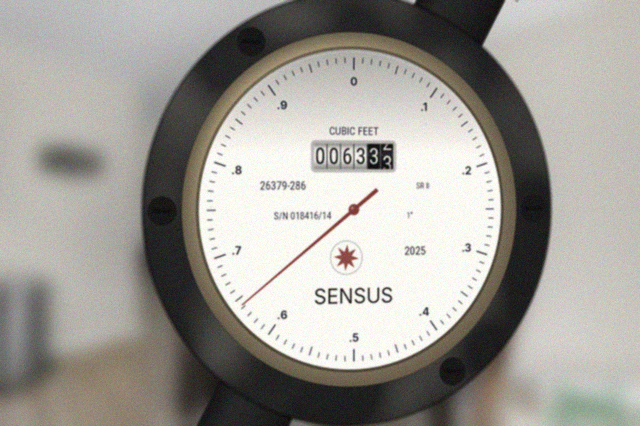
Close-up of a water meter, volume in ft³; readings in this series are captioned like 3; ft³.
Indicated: 6332.64; ft³
